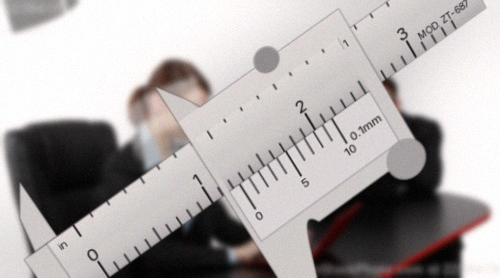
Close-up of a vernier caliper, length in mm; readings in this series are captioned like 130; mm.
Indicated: 12.6; mm
